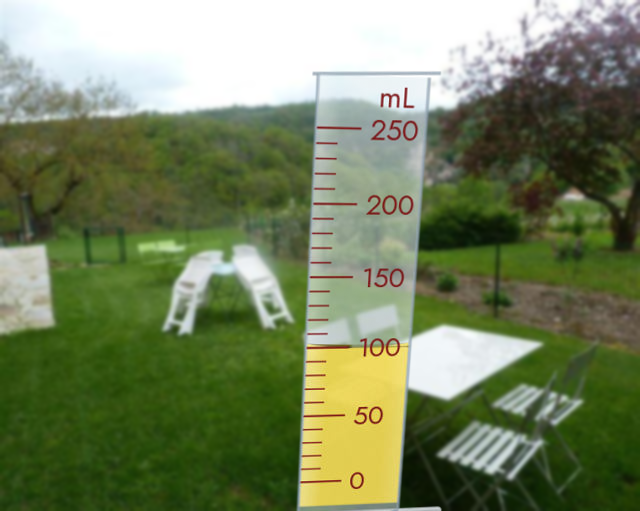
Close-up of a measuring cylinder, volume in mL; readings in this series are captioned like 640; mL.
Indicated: 100; mL
